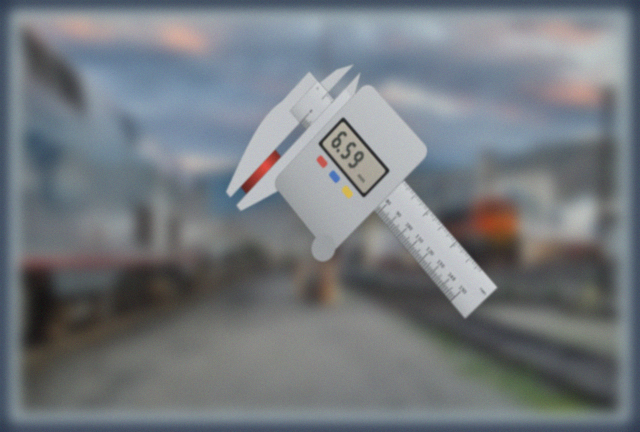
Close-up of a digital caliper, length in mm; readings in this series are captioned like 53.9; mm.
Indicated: 6.59; mm
